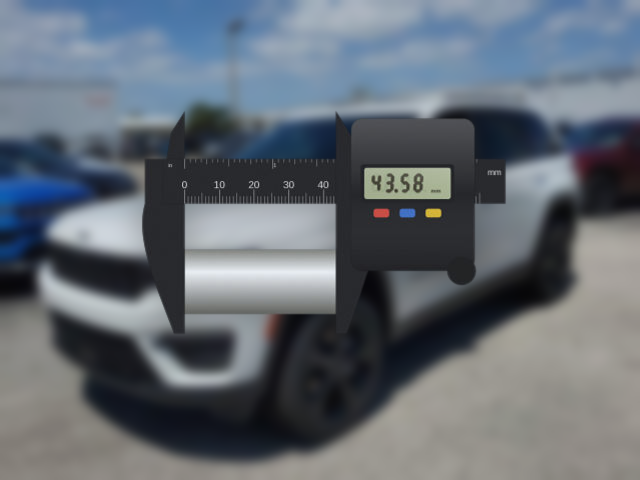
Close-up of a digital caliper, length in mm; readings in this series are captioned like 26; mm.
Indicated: 43.58; mm
